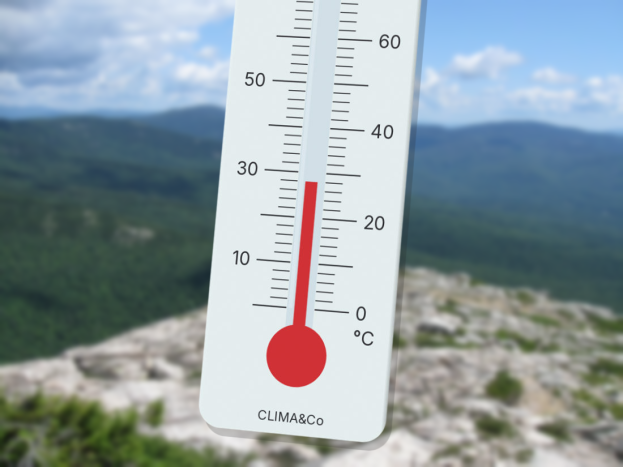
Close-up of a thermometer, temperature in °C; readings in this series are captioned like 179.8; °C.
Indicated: 28; °C
